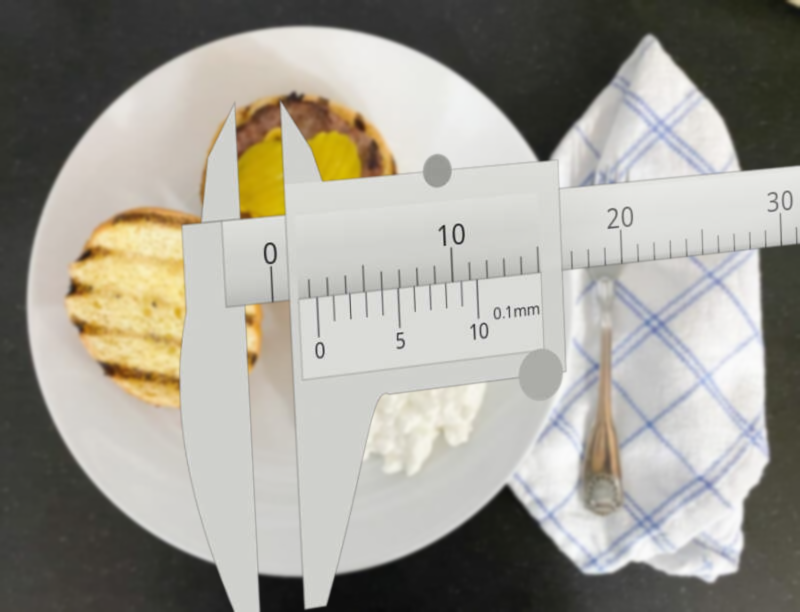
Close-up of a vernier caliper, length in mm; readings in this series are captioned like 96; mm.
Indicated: 2.4; mm
